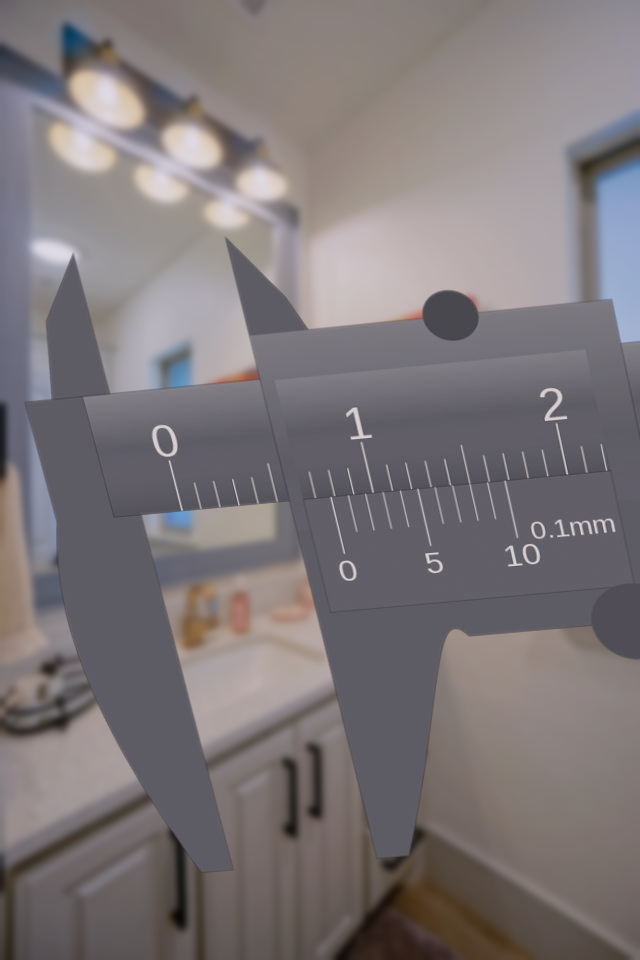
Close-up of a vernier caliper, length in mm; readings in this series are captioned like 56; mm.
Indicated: 7.8; mm
